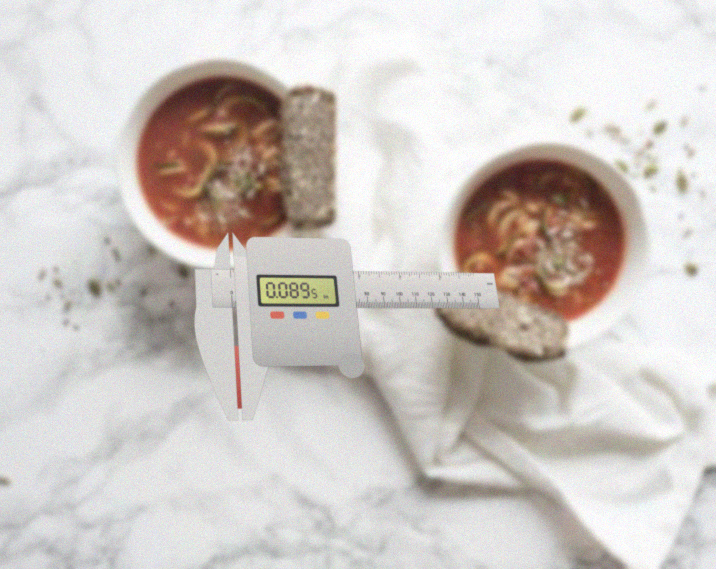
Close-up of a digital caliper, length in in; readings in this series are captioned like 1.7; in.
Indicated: 0.0895; in
